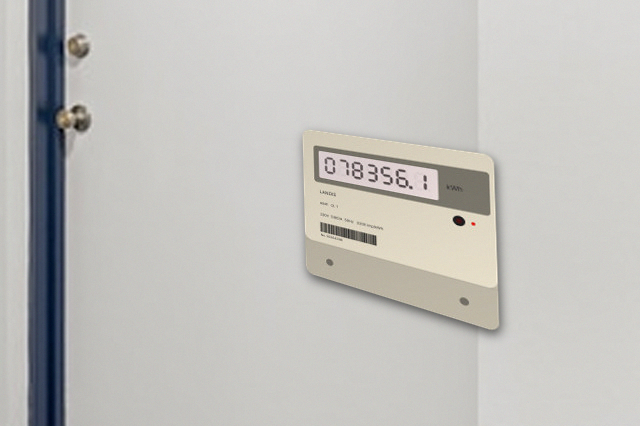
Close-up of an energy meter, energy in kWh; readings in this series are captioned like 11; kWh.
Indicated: 78356.1; kWh
